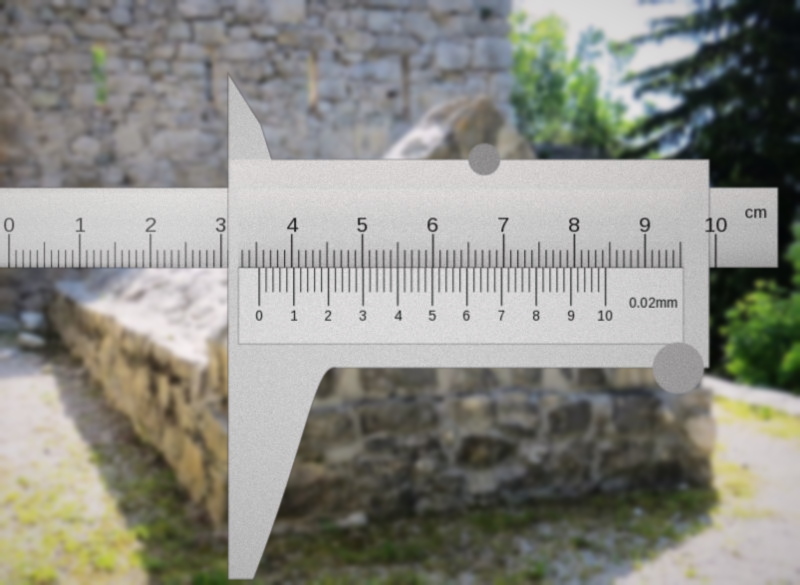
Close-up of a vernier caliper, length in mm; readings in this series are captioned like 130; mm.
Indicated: 35.4; mm
